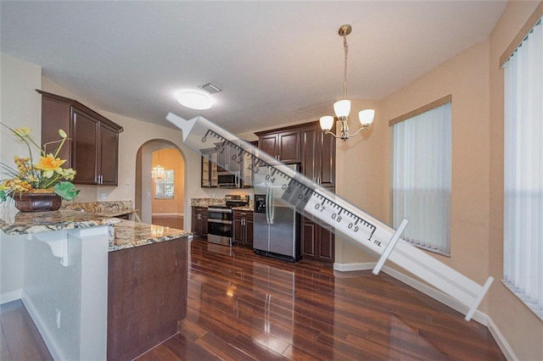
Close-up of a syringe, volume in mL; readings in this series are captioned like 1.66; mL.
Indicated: 0.5; mL
